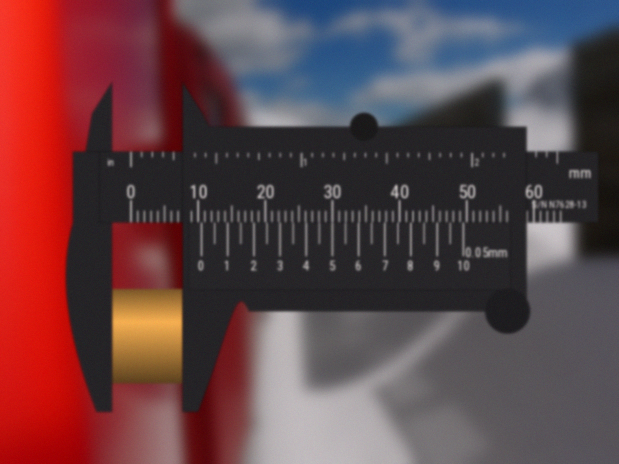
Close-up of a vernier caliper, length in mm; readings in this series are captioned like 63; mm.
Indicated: 10.5; mm
